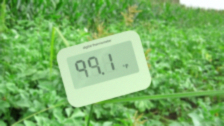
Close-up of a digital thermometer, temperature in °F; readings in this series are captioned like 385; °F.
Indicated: 99.1; °F
